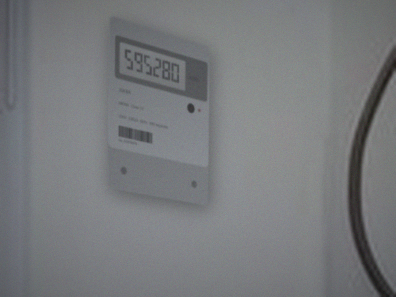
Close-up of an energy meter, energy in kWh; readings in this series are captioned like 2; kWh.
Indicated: 595280; kWh
